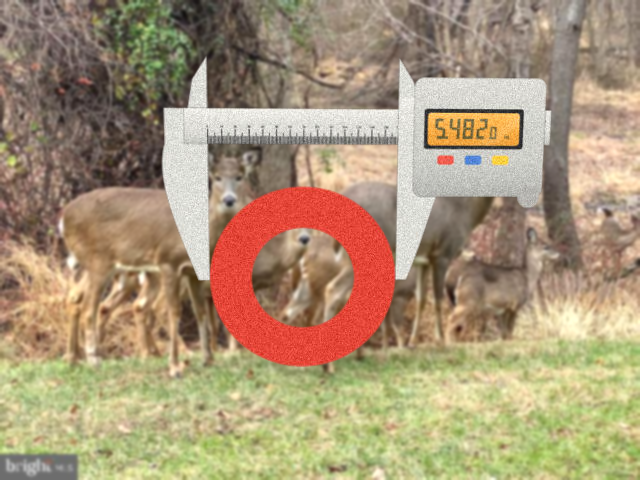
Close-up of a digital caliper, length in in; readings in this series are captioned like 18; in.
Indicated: 5.4820; in
